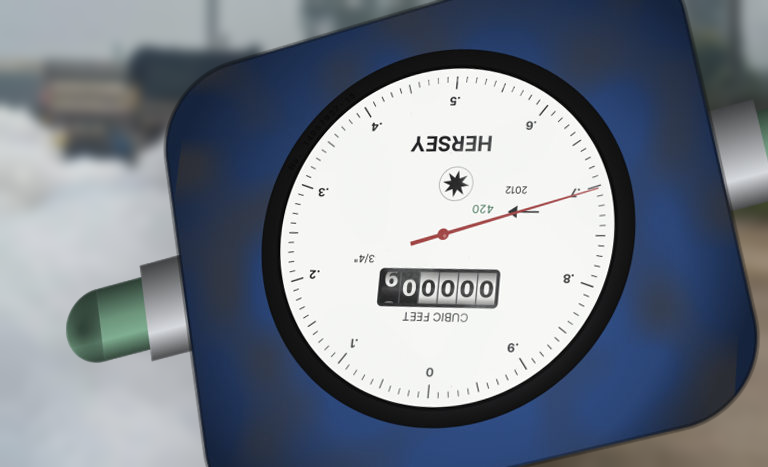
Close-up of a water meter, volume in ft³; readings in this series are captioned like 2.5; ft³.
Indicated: 8.70; ft³
